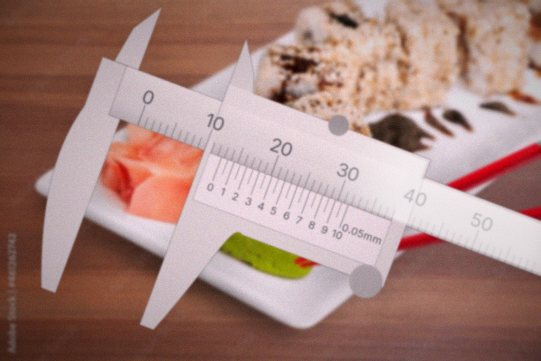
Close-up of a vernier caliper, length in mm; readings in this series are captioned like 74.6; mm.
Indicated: 12.6; mm
